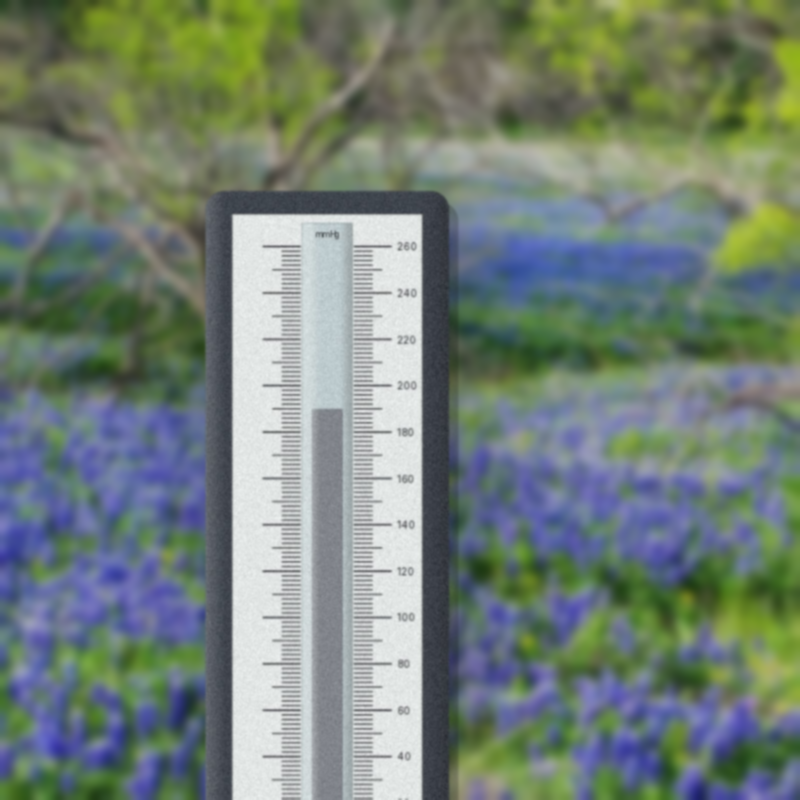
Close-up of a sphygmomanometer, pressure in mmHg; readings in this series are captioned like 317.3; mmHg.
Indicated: 190; mmHg
